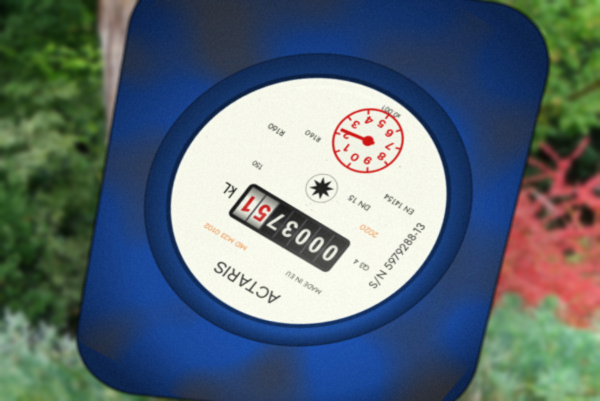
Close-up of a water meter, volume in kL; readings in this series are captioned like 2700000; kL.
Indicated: 37.512; kL
